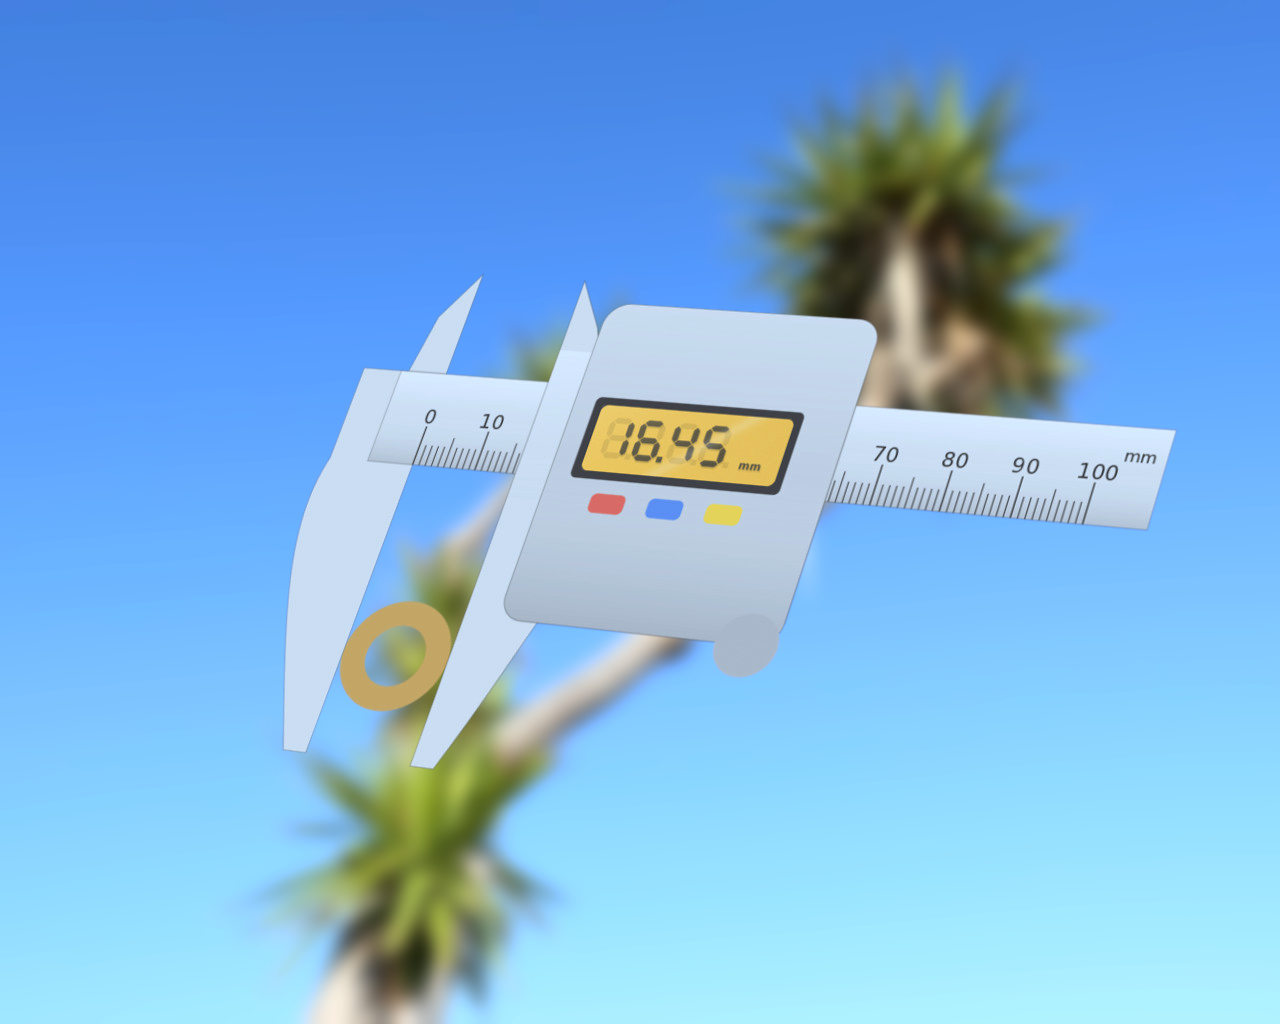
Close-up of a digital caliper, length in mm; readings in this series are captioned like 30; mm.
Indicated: 16.45; mm
